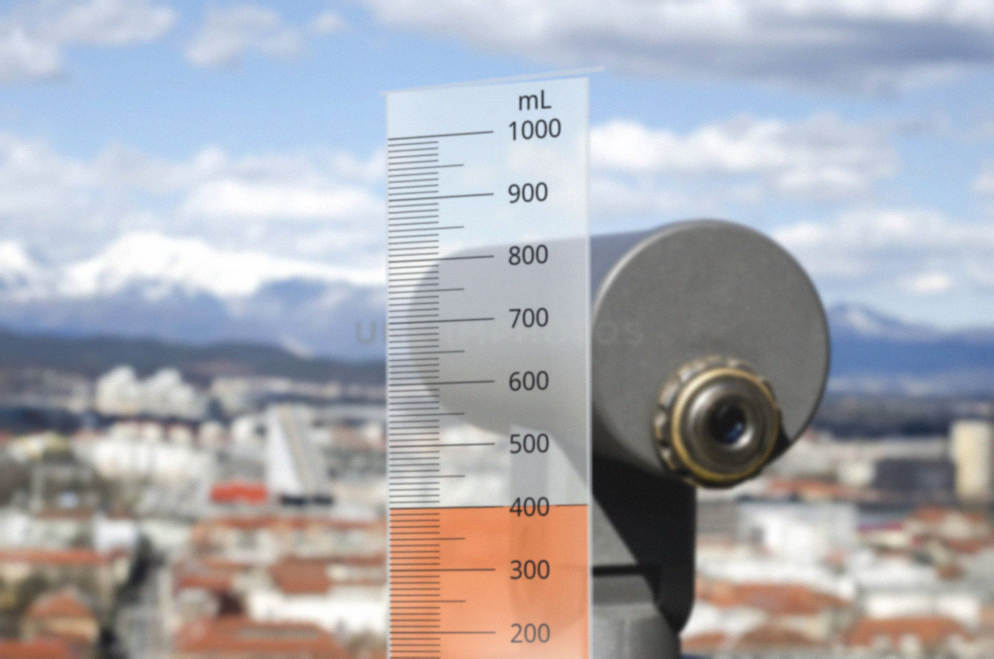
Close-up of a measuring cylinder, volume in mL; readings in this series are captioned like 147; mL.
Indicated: 400; mL
